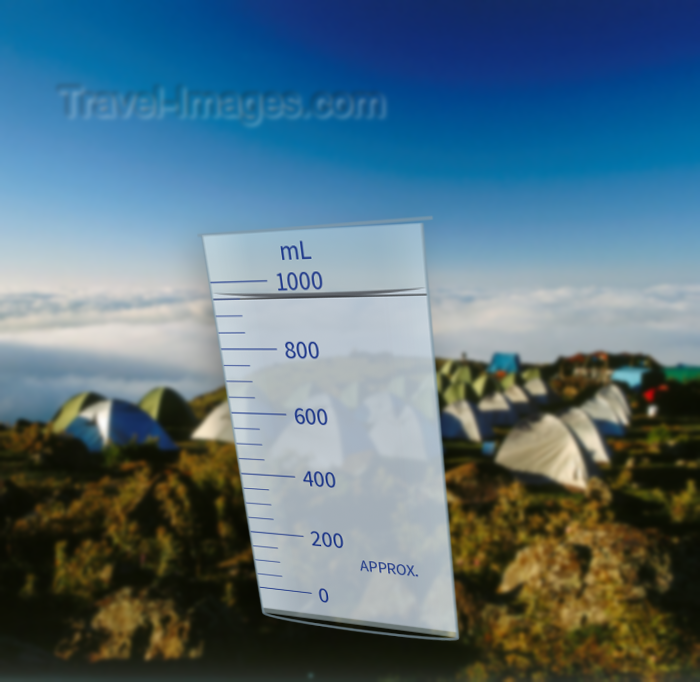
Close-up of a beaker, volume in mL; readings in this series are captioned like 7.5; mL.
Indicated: 950; mL
